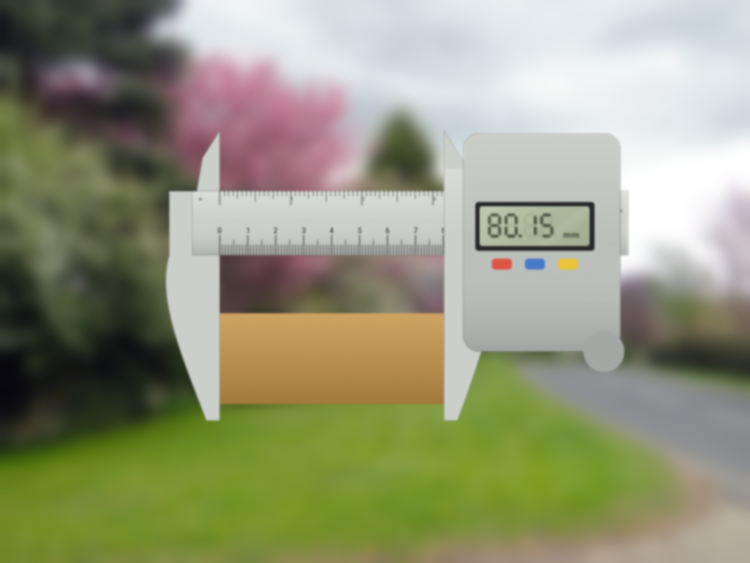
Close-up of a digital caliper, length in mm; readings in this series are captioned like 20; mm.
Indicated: 80.15; mm
